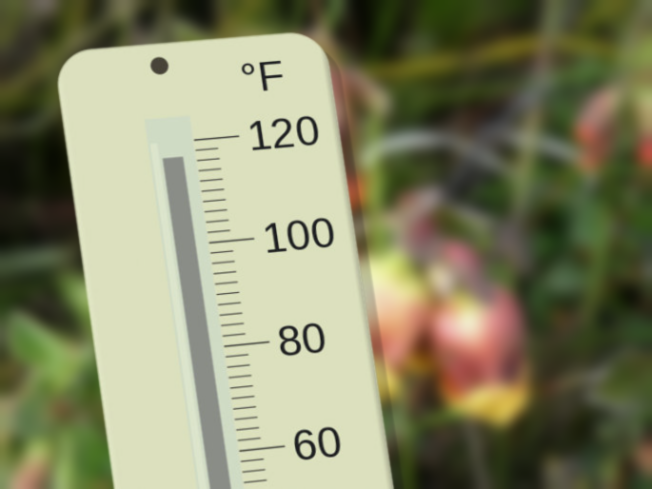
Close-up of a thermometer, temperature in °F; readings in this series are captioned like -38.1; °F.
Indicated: 117; °F
